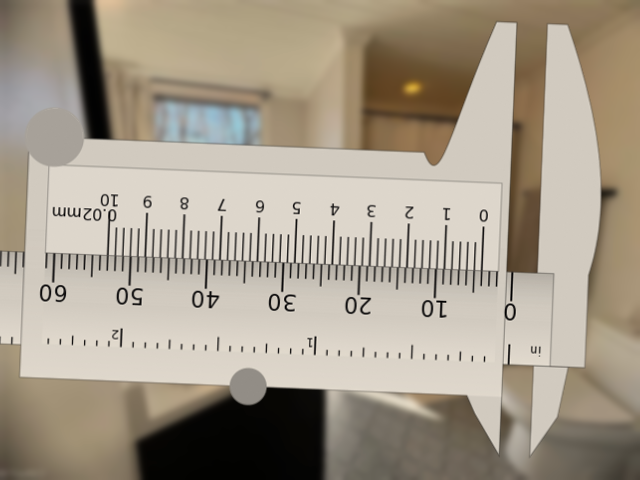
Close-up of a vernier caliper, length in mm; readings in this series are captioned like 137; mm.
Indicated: 4.0; mm
